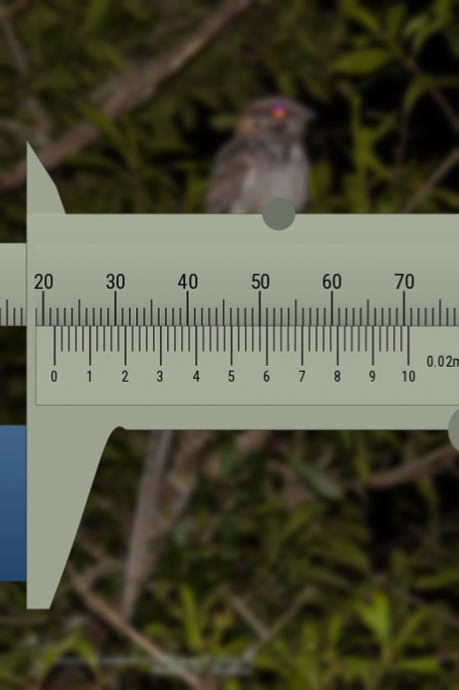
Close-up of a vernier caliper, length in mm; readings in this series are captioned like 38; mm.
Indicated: 21.6; mm
